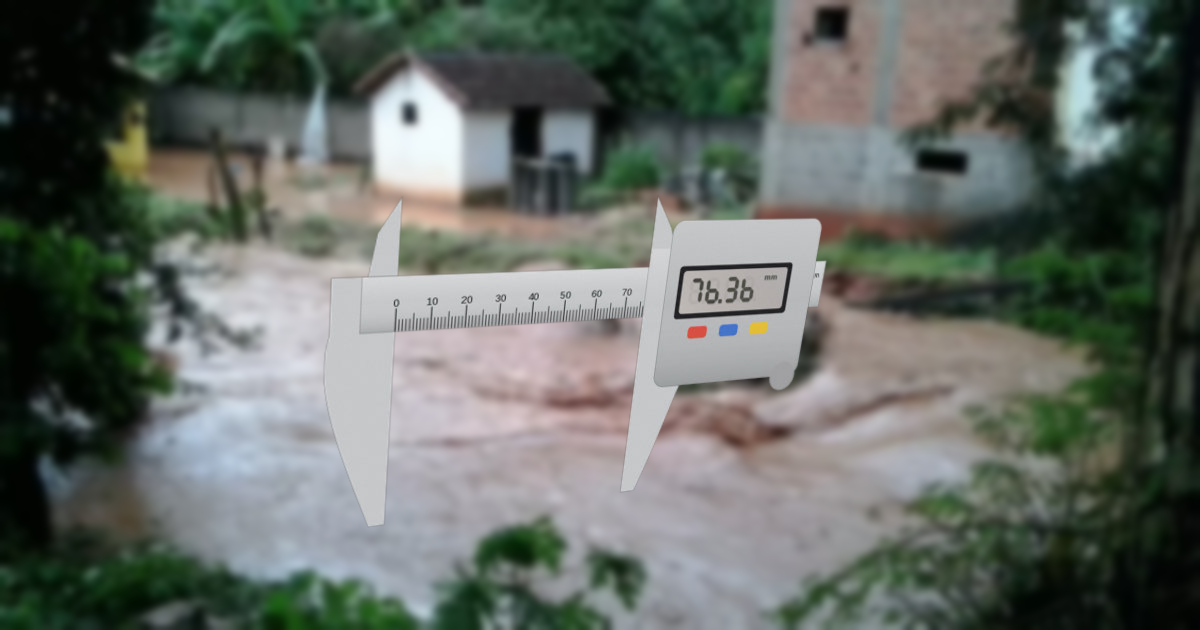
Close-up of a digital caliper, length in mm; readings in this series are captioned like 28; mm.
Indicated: 76.36; mm
